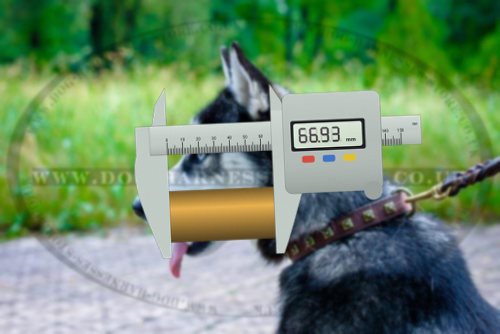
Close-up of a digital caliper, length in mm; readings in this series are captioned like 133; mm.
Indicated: 66.93; mm
